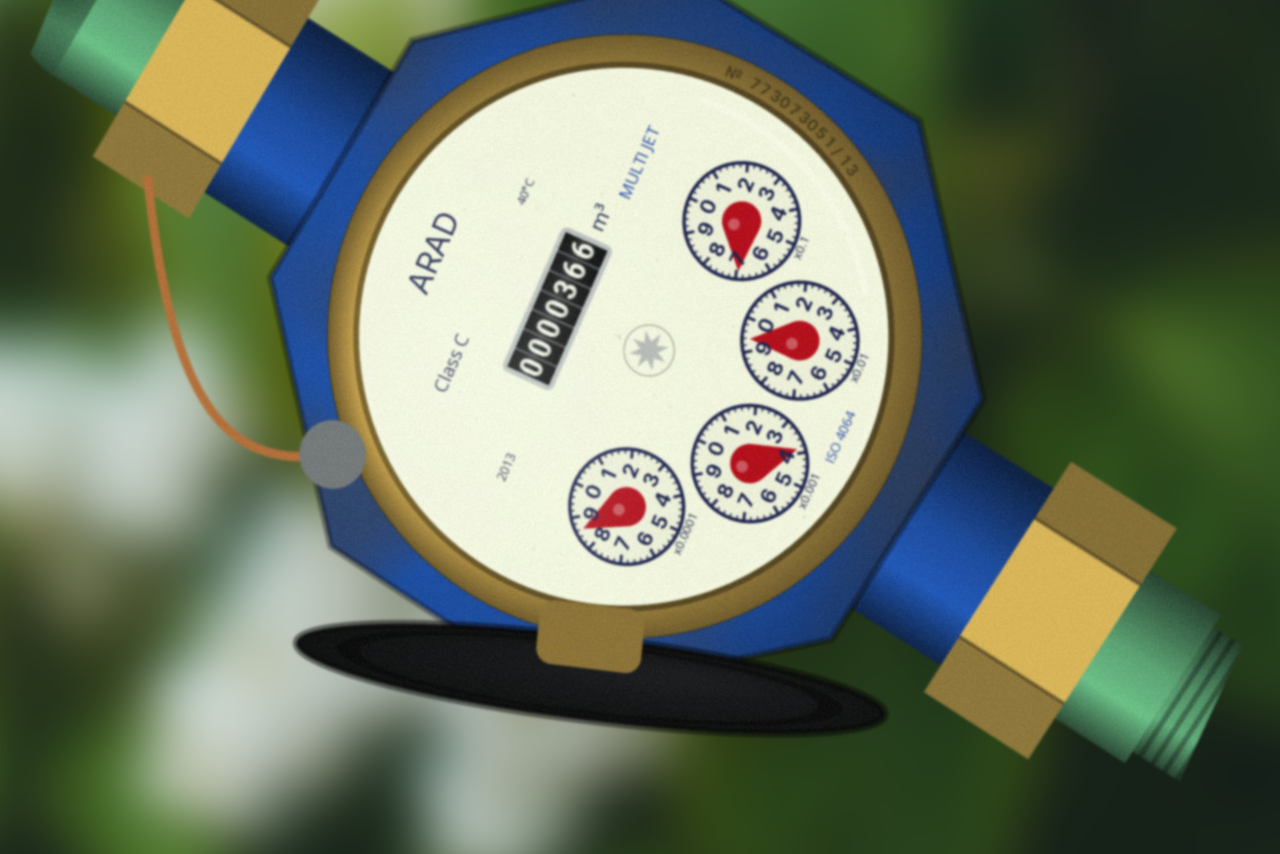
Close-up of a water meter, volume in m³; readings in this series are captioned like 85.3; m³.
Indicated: 366.6938; m³
